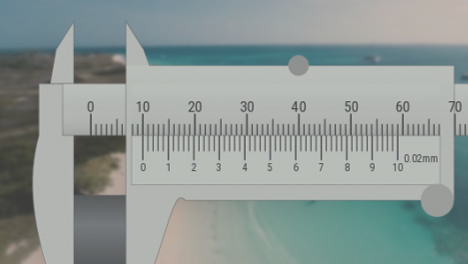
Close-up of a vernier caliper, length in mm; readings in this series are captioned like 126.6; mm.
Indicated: 10.0; mm
